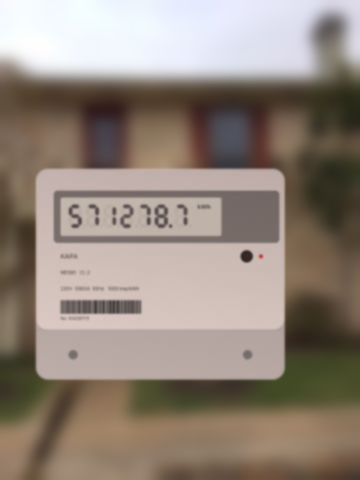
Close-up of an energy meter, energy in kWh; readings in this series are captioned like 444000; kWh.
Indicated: 571278.7; kWh
